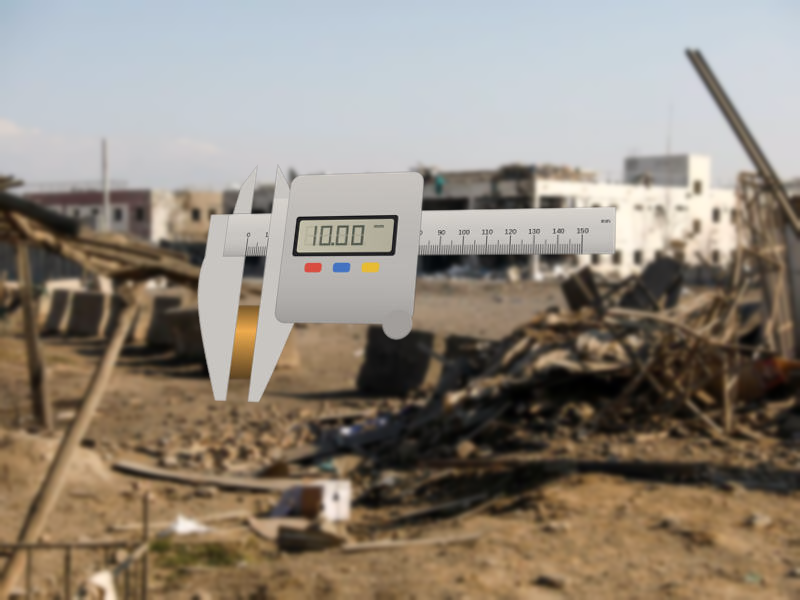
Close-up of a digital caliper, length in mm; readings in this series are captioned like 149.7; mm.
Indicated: 10.00; mm
